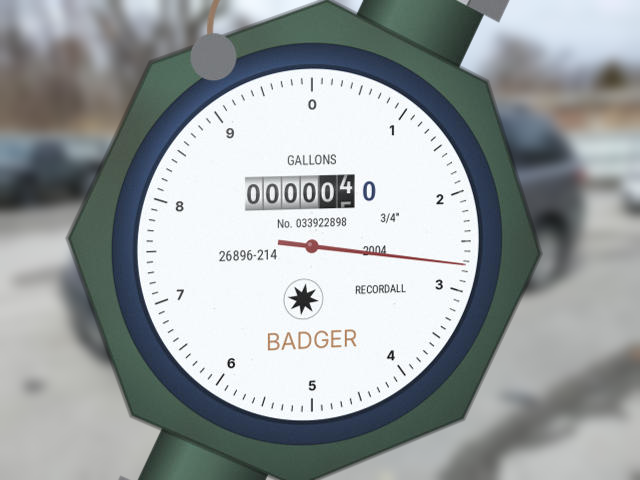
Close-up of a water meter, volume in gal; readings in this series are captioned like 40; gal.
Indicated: 42.7; gal
